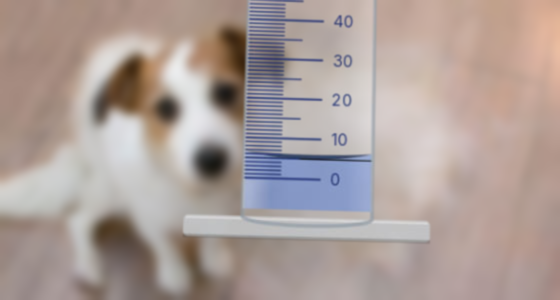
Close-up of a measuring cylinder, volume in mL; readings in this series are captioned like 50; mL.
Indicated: 5; mL
